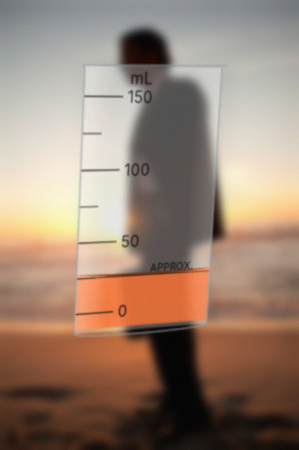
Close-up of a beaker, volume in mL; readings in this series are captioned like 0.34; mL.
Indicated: 25; mL
